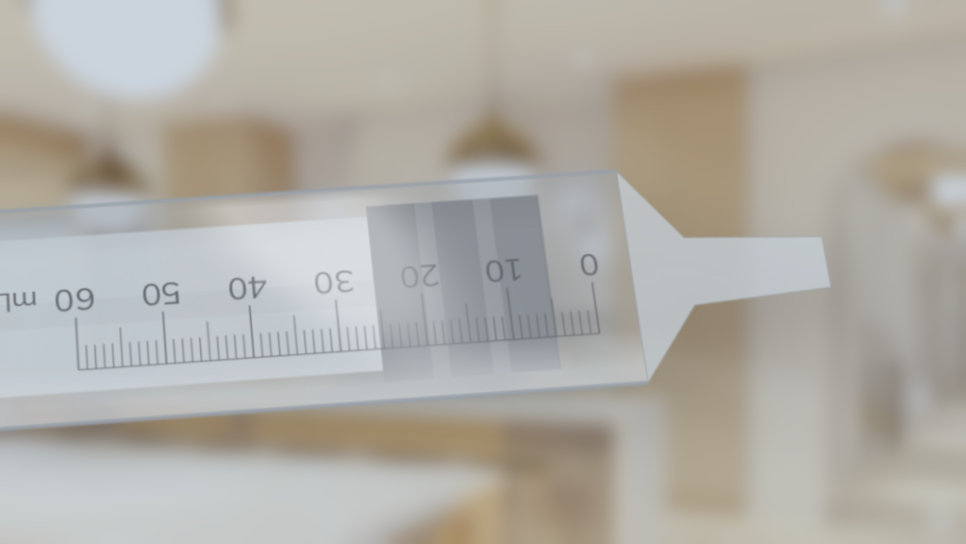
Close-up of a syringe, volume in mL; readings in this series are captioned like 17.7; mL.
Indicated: 5; mL
